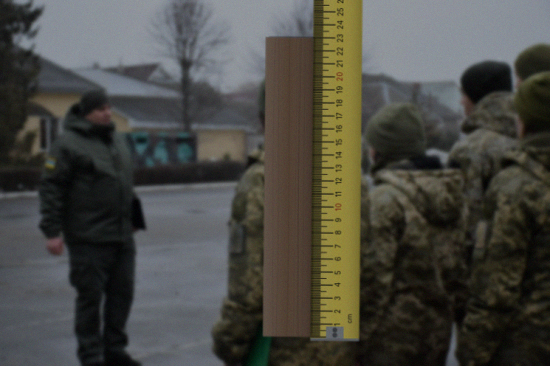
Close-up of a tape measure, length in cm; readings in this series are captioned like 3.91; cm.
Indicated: 23; cm
